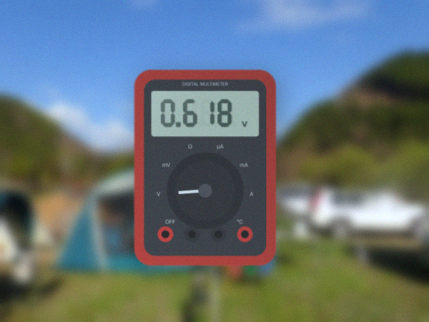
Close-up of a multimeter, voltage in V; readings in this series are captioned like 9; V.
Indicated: 0.618; V
